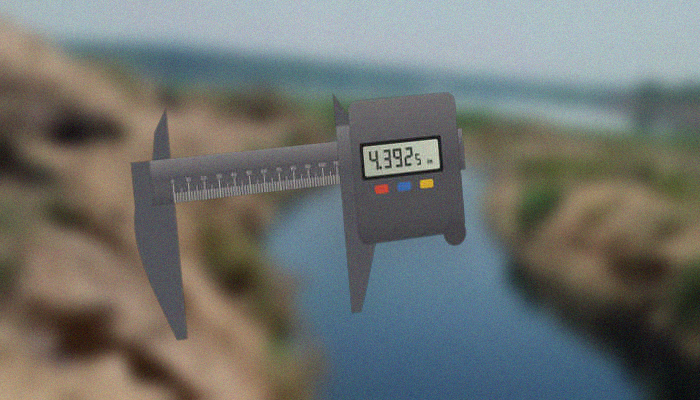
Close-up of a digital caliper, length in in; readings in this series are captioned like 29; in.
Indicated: 4.3925; in
